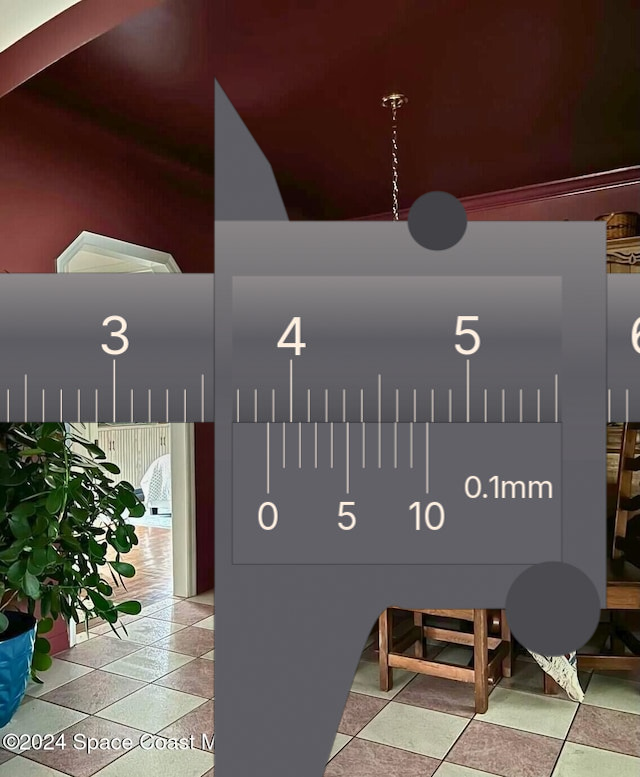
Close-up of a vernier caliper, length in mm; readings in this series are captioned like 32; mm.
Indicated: 38.7; mm
